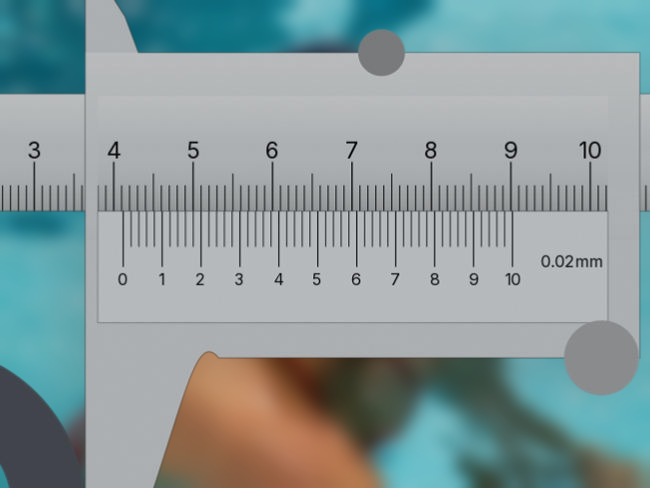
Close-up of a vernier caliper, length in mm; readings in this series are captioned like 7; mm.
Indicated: 41.2; mm
